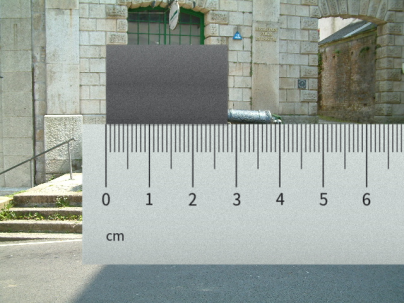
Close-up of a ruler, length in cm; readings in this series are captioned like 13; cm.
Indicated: 2.8; cm
